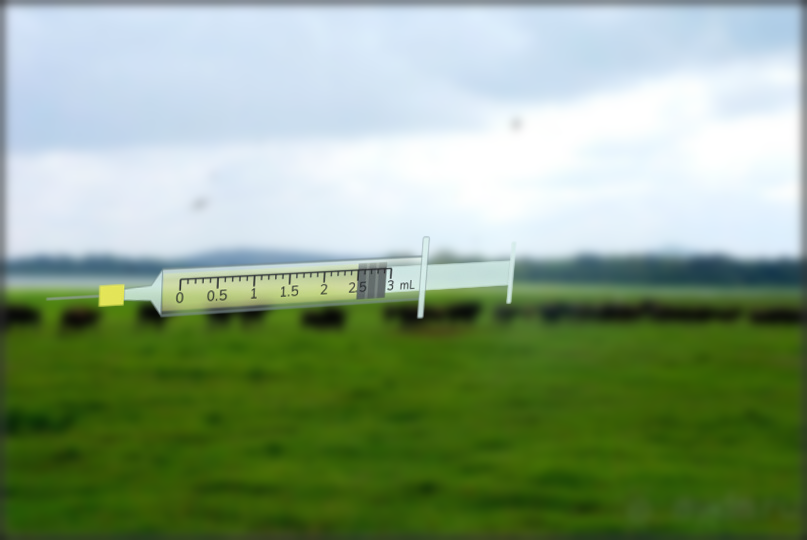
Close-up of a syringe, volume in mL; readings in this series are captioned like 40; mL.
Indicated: 2.5; mL
